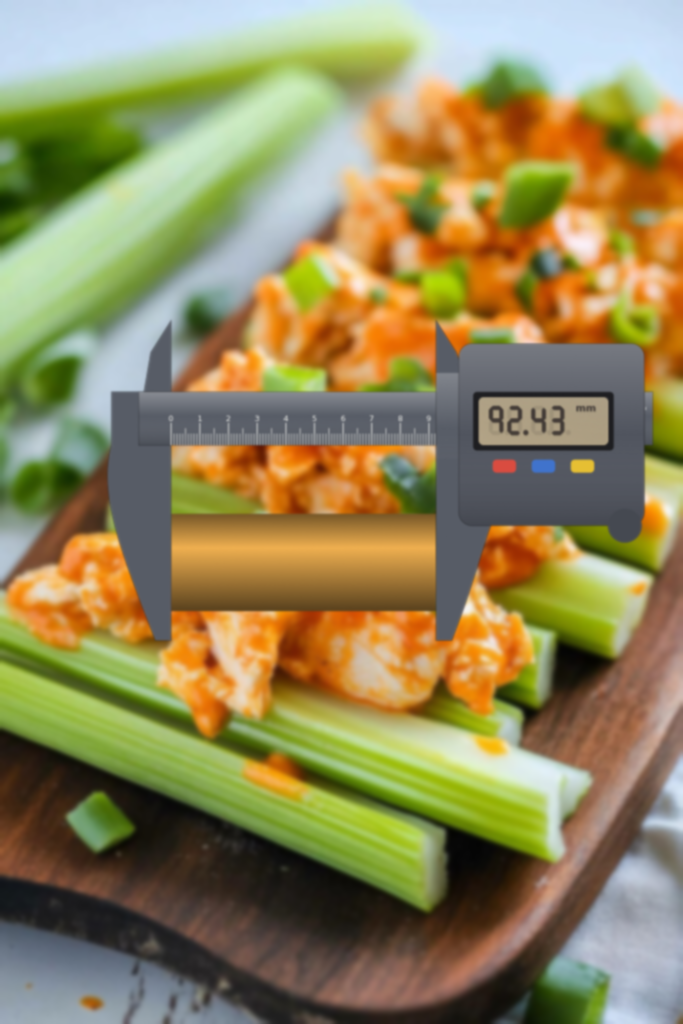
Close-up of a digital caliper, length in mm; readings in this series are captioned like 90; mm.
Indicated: 92.43; mm
